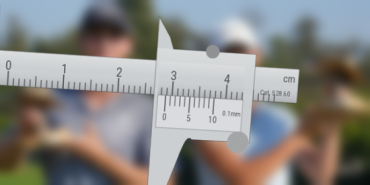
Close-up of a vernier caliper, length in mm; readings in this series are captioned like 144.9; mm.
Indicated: 28.8; mm
